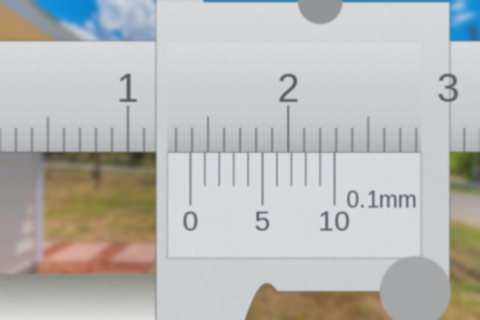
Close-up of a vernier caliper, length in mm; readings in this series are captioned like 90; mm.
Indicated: 13.9; mm
